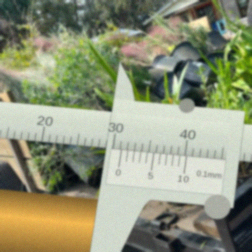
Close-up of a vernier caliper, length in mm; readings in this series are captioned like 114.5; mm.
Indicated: 31.2; mm
